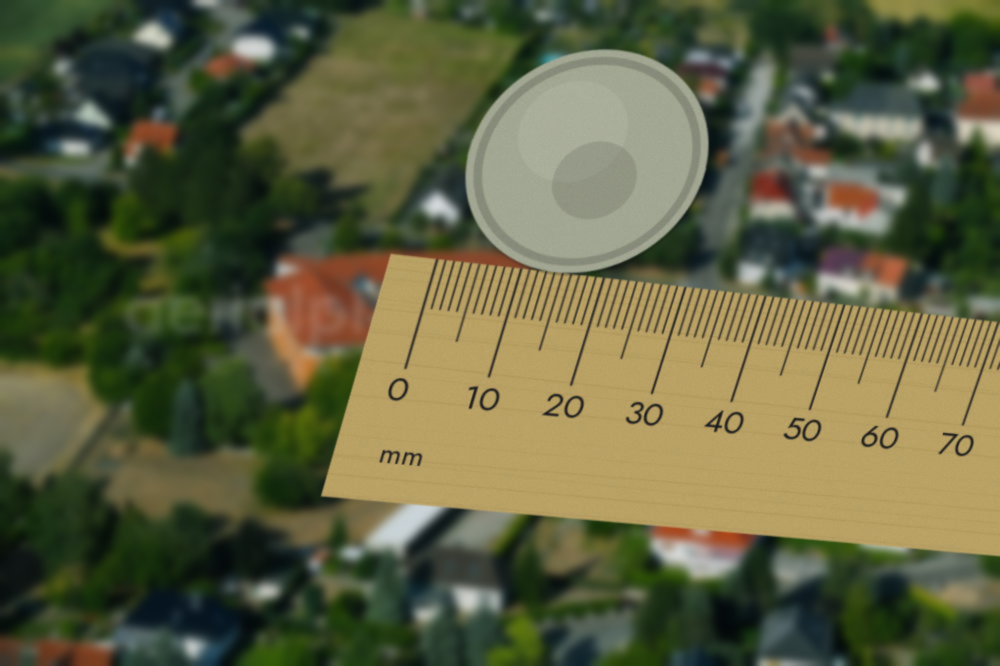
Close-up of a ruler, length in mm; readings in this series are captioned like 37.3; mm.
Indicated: 28; mm
